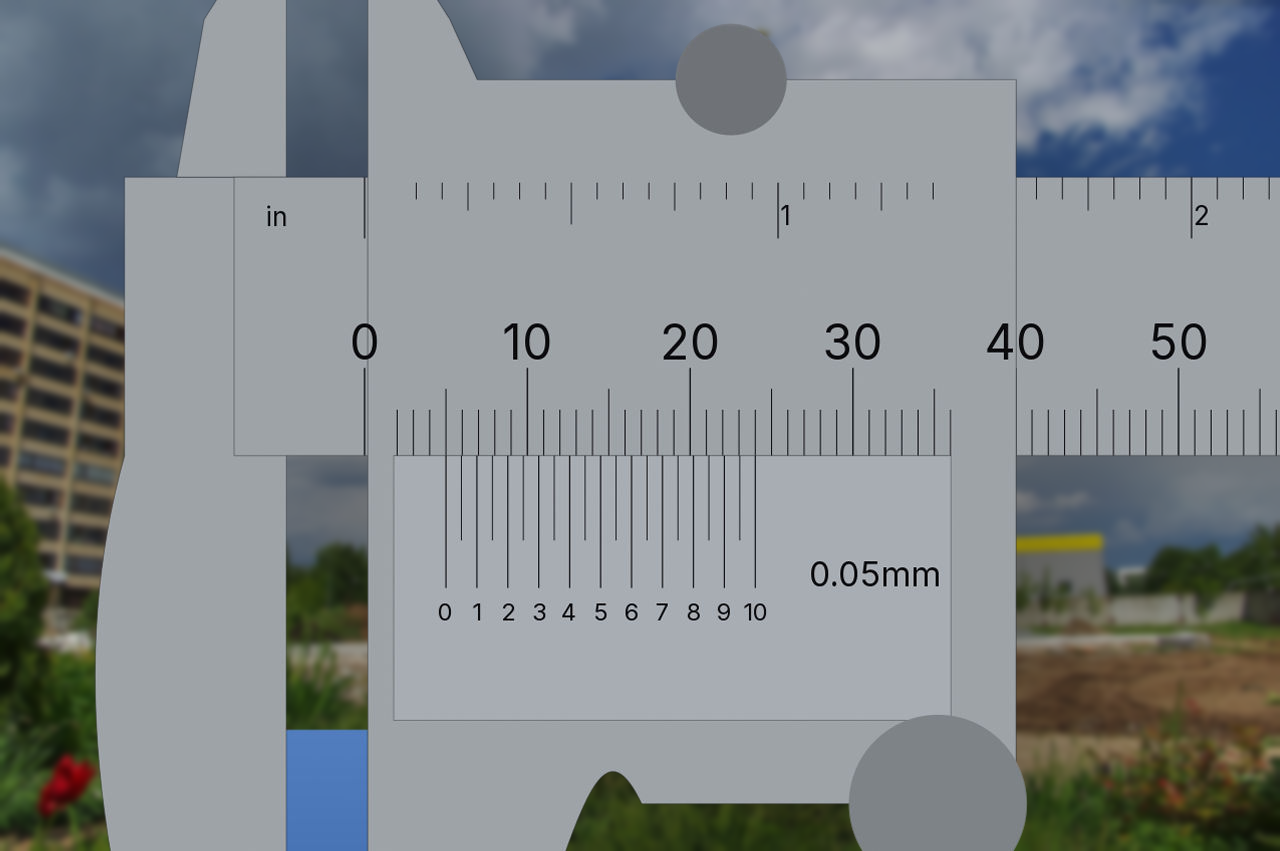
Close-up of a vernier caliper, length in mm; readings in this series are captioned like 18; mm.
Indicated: 5.0; mm
